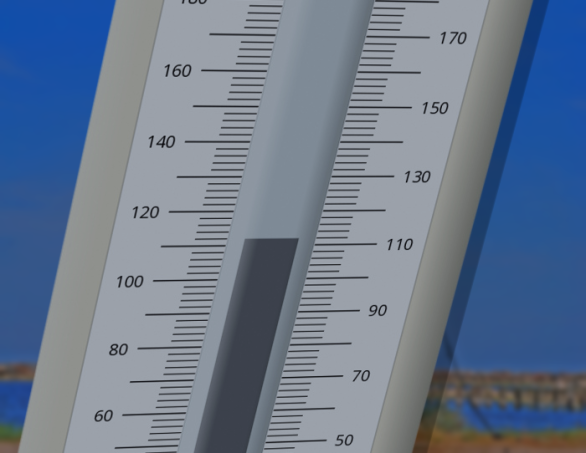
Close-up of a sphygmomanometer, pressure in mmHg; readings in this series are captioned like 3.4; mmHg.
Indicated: 112; mmHg
